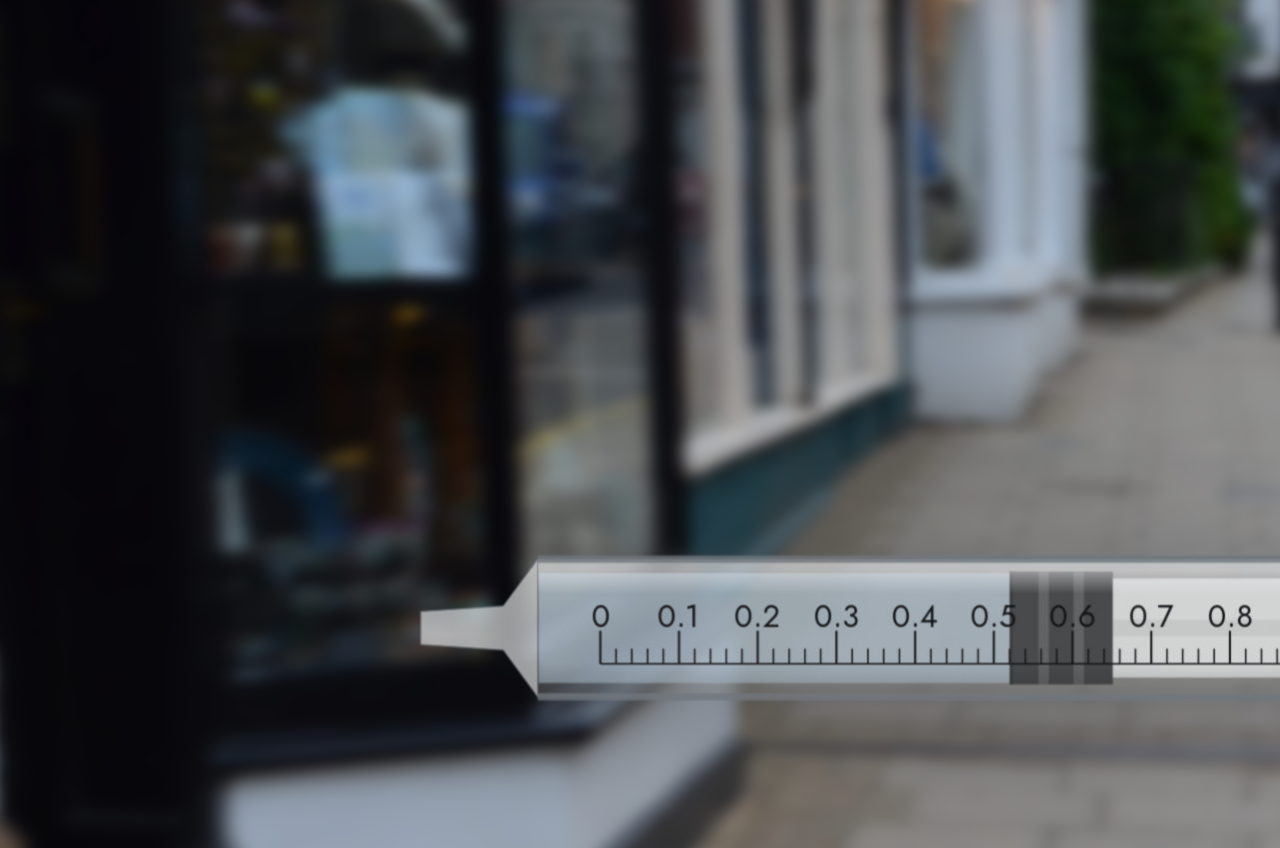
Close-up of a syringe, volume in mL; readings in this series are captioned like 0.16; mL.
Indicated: 0.52; mL
